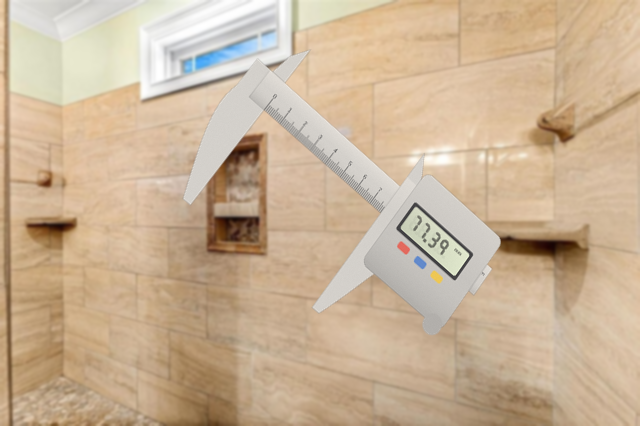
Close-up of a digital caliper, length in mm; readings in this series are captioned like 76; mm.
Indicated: 77.39; mm
